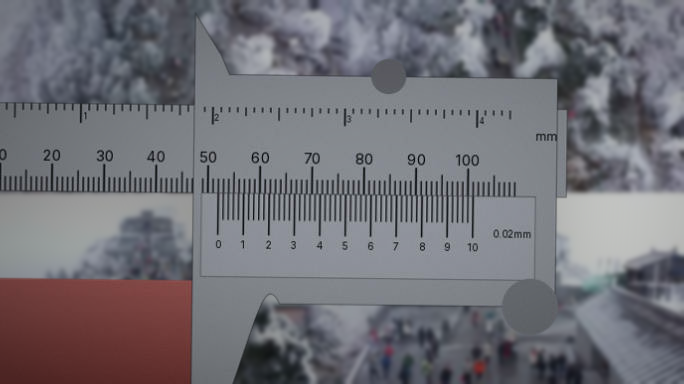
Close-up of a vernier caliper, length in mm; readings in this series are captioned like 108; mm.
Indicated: 52.0; mm
